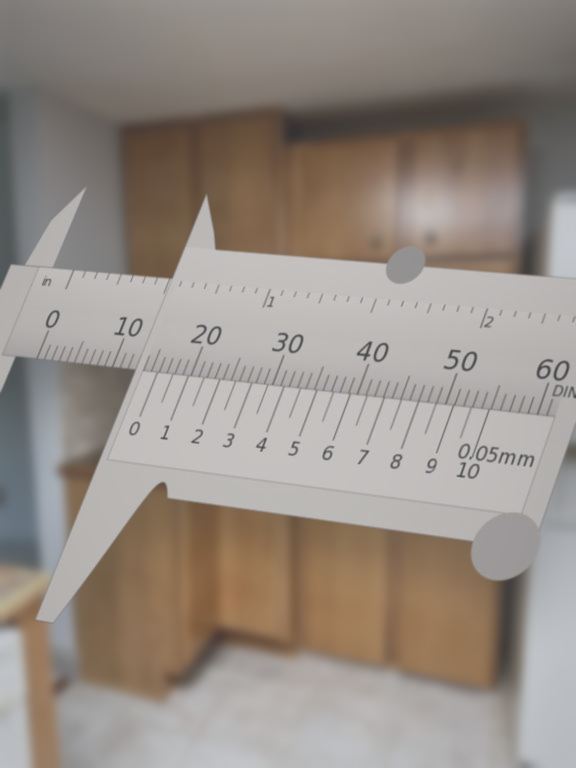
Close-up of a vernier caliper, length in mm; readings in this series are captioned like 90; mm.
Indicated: 15.8; mm
